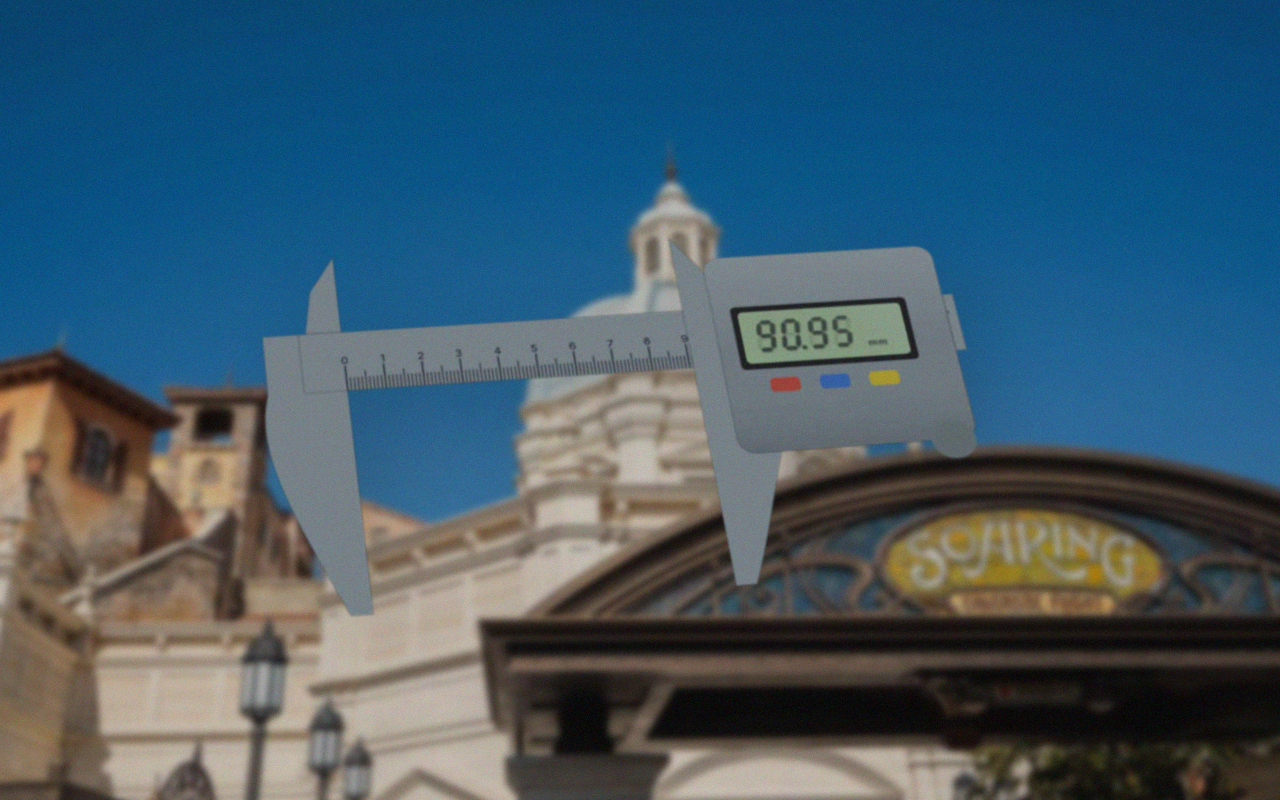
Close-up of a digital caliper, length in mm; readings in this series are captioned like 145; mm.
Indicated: 90.95; mm
